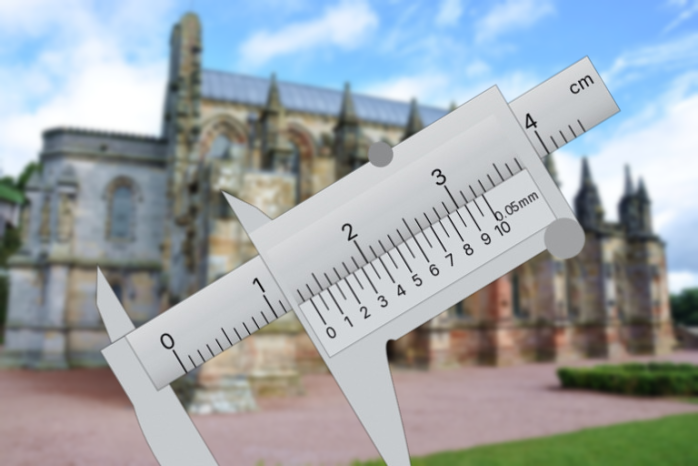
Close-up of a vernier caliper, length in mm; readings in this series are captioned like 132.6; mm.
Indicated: 13.6; mm
